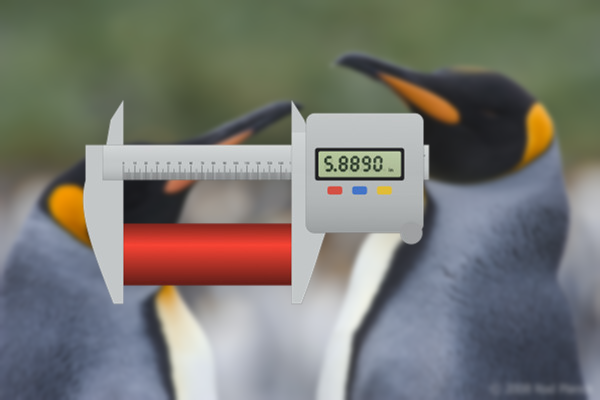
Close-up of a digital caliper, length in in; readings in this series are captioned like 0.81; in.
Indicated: 5.8890; in
